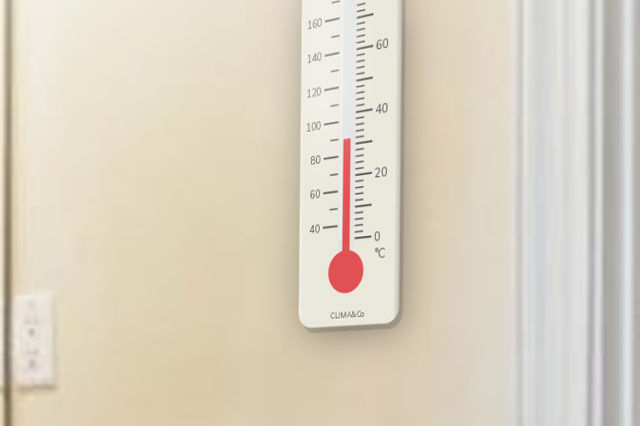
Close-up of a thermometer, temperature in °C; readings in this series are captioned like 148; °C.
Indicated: 32; °C
